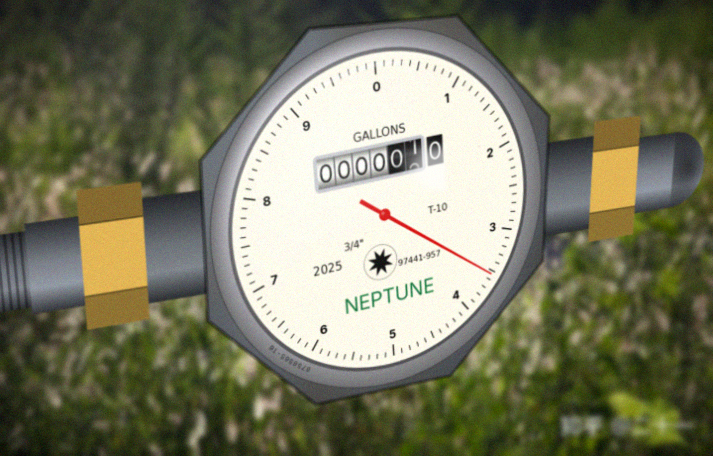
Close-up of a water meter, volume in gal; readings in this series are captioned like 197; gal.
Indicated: 13.5; gal
